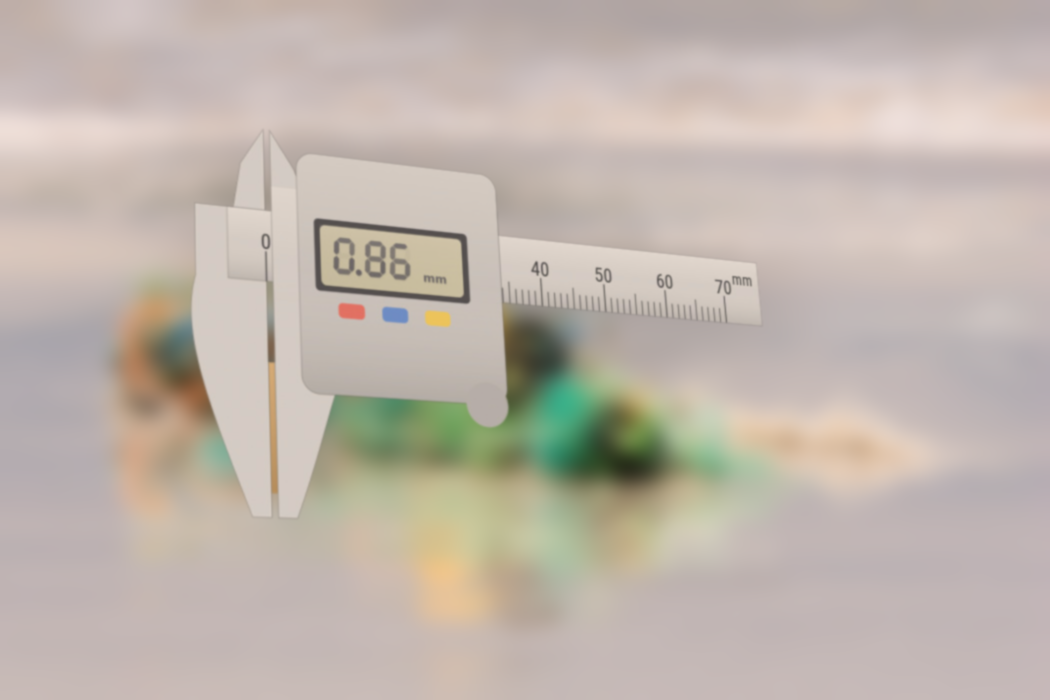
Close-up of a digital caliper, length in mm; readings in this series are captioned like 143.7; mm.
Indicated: 0.86; mm
